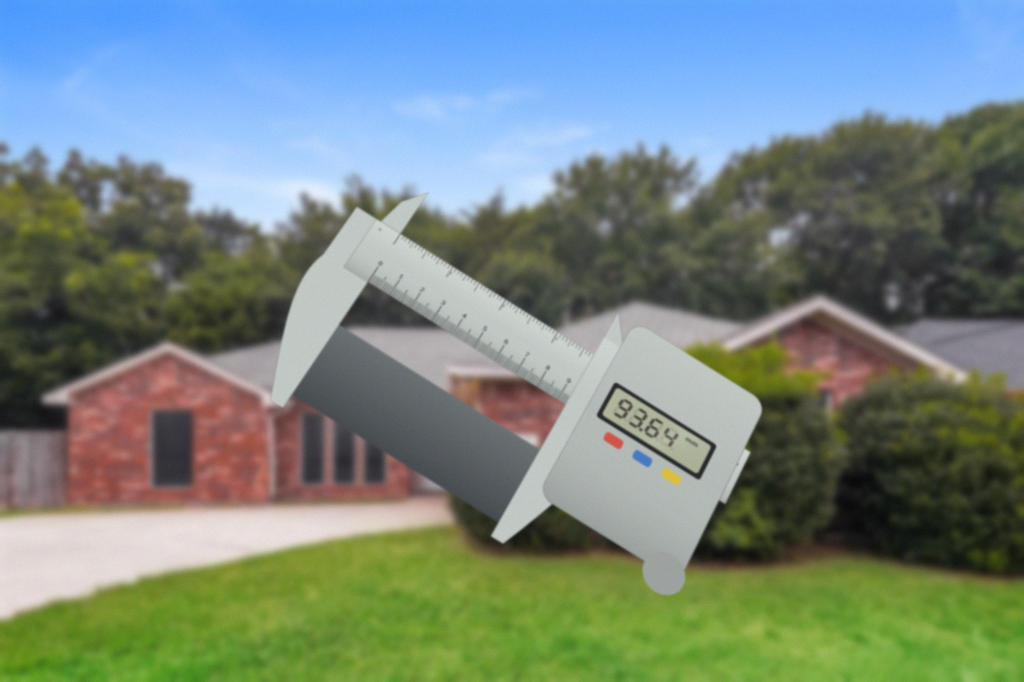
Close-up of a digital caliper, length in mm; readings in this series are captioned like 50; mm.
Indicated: 93.64; mm
